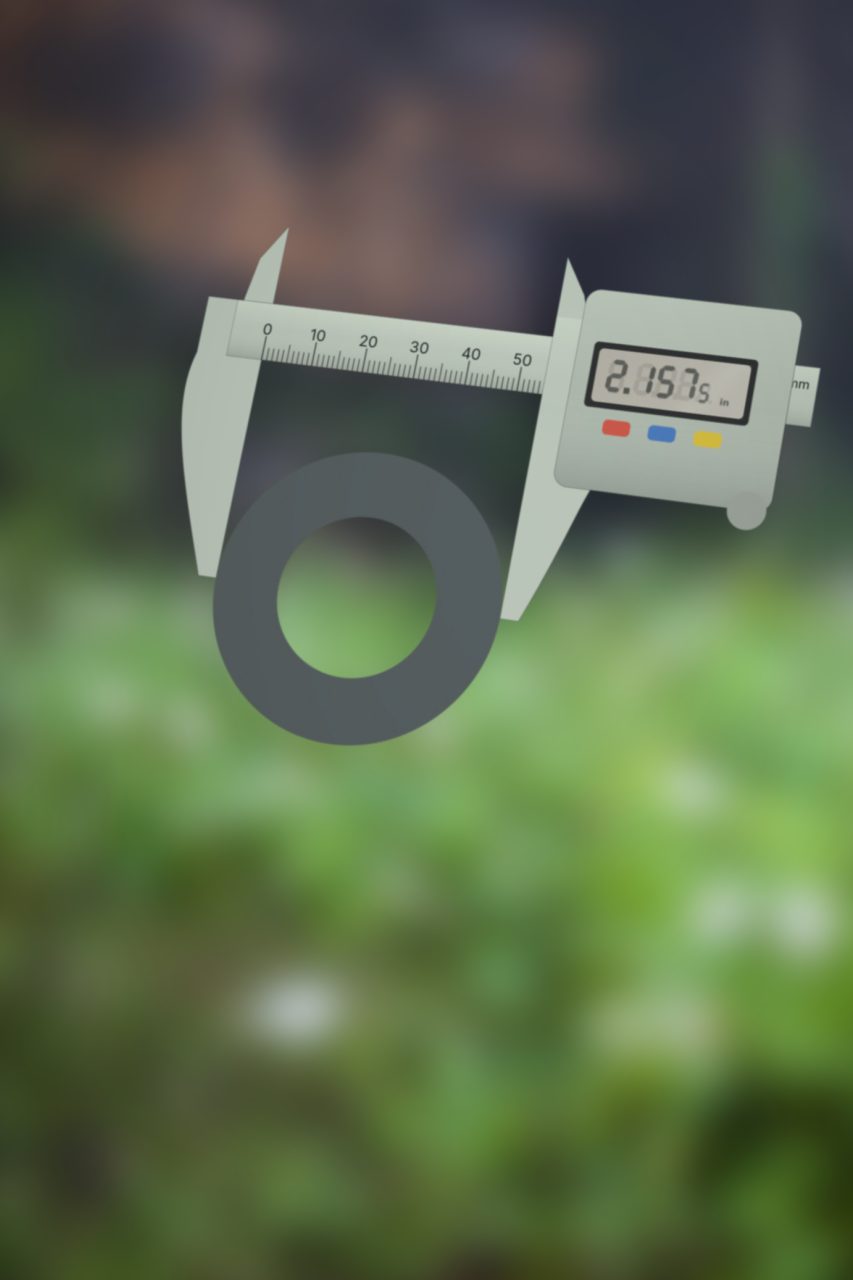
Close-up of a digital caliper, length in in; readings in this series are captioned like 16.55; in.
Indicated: 2.1575; in
